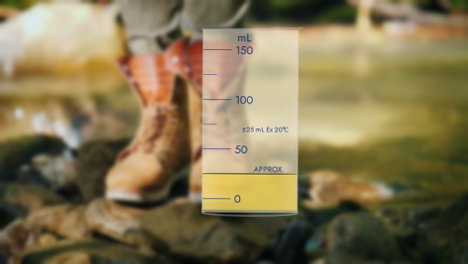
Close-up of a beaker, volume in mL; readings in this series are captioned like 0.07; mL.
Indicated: 25; mL
